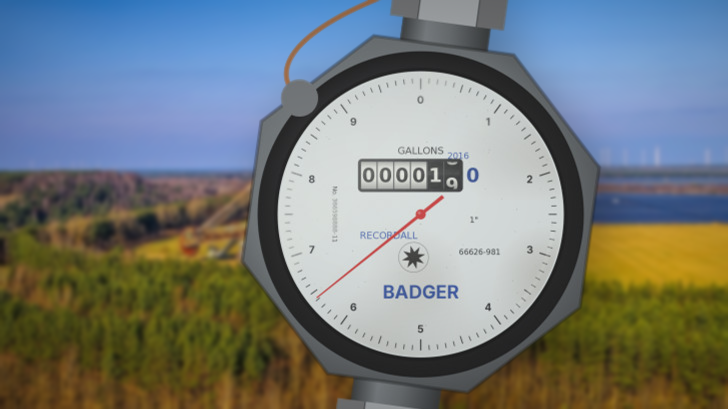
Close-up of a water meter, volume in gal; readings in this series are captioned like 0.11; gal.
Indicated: 186.4; gal
